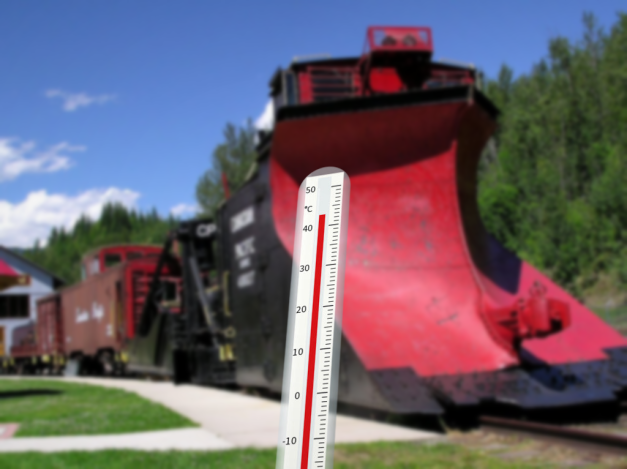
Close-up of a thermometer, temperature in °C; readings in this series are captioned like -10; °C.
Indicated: 43; °C
